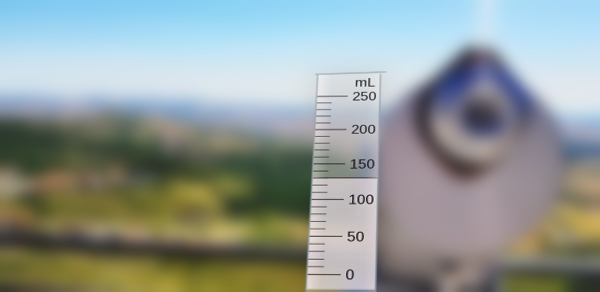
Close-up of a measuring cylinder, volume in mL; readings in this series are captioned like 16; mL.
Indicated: 130; mL
